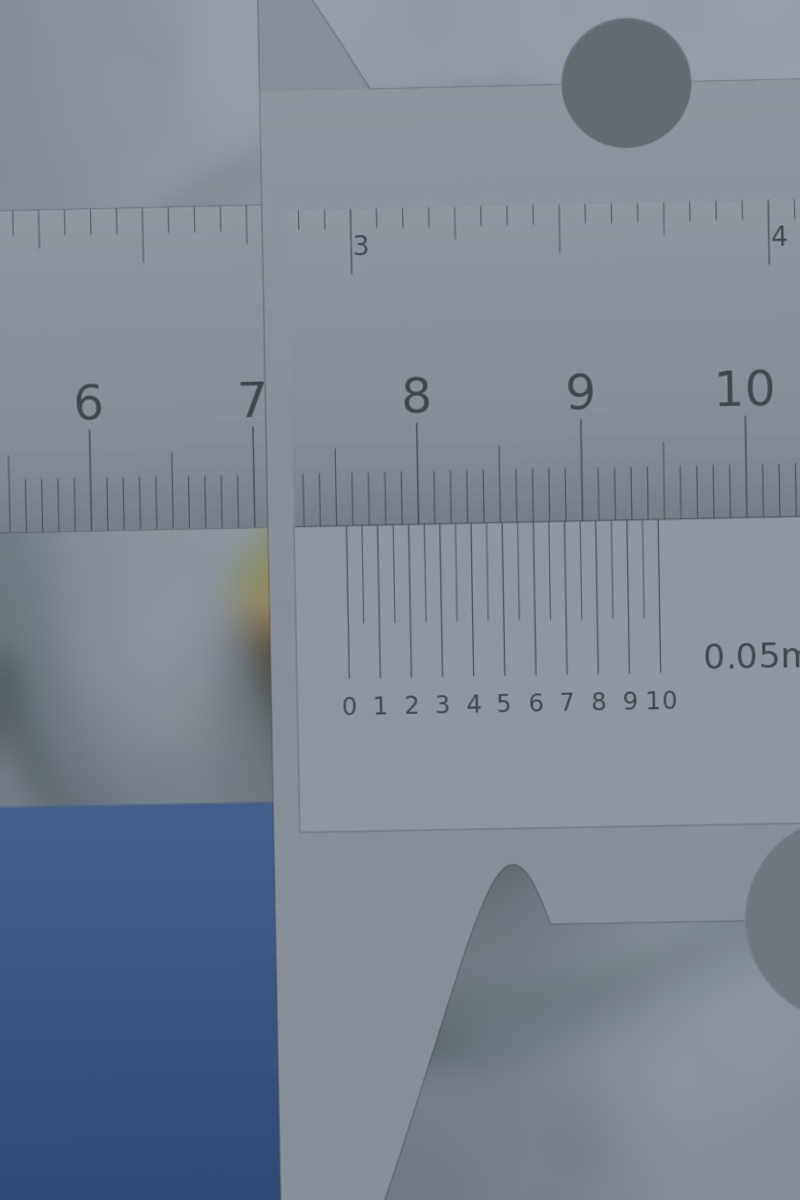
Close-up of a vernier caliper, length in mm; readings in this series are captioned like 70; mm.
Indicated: 75.6; mm
